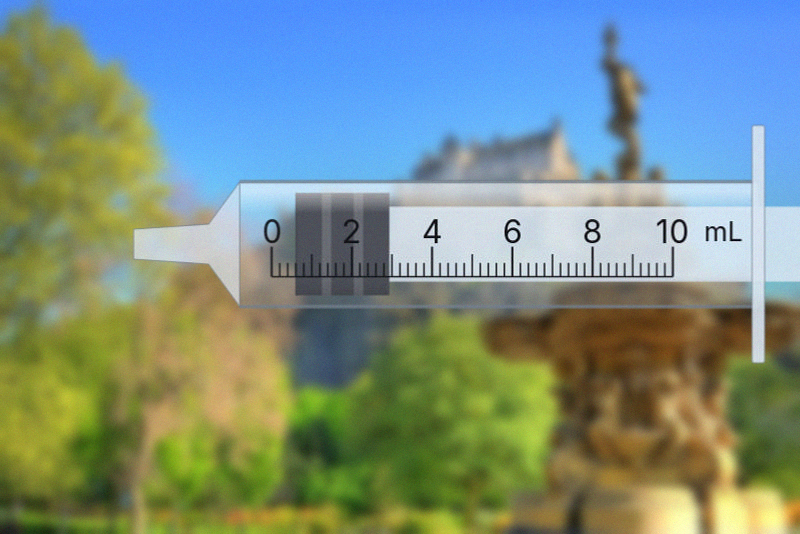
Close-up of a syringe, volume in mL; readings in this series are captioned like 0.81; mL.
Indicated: 0.6; mL
